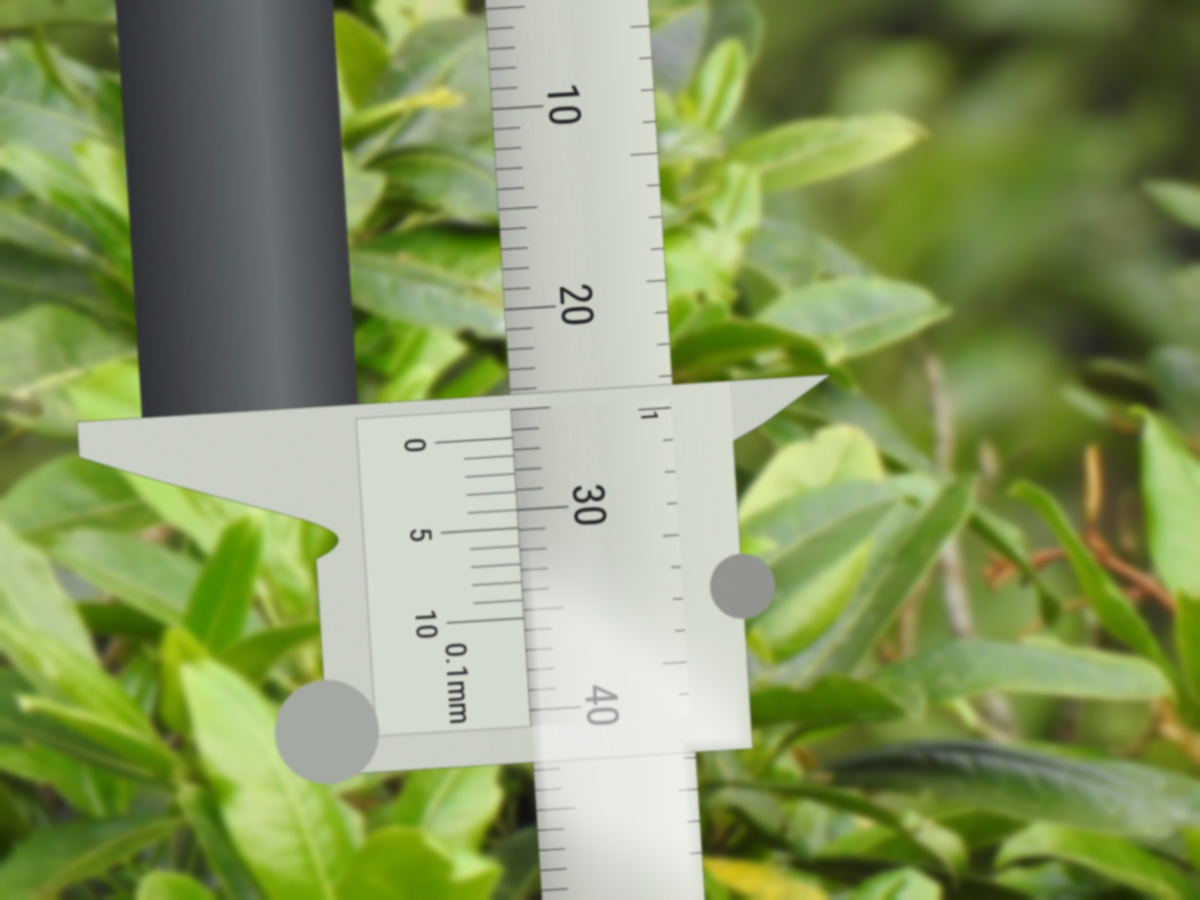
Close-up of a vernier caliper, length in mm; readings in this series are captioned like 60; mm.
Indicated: 26.4; mm
